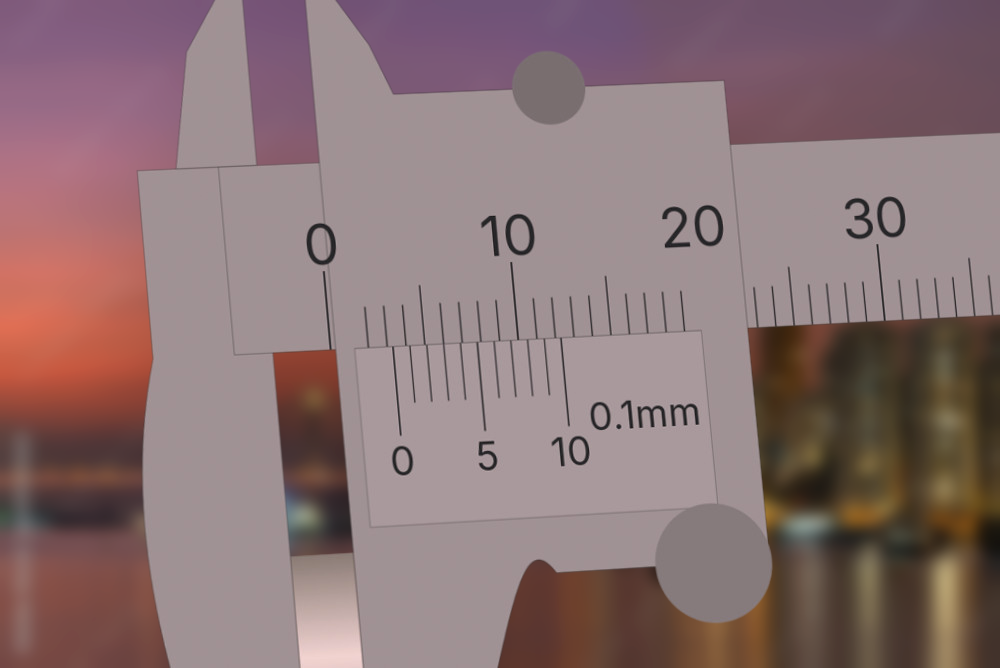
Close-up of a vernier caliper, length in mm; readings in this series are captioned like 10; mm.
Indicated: 3.3; mm
